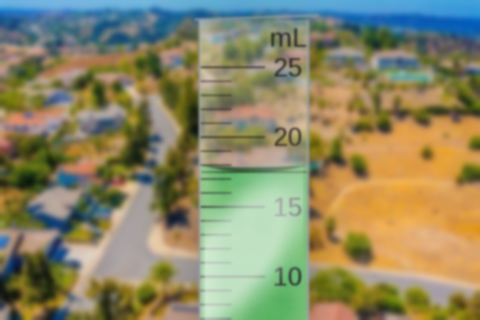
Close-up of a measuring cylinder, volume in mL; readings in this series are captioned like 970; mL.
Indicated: 17.5; mL
